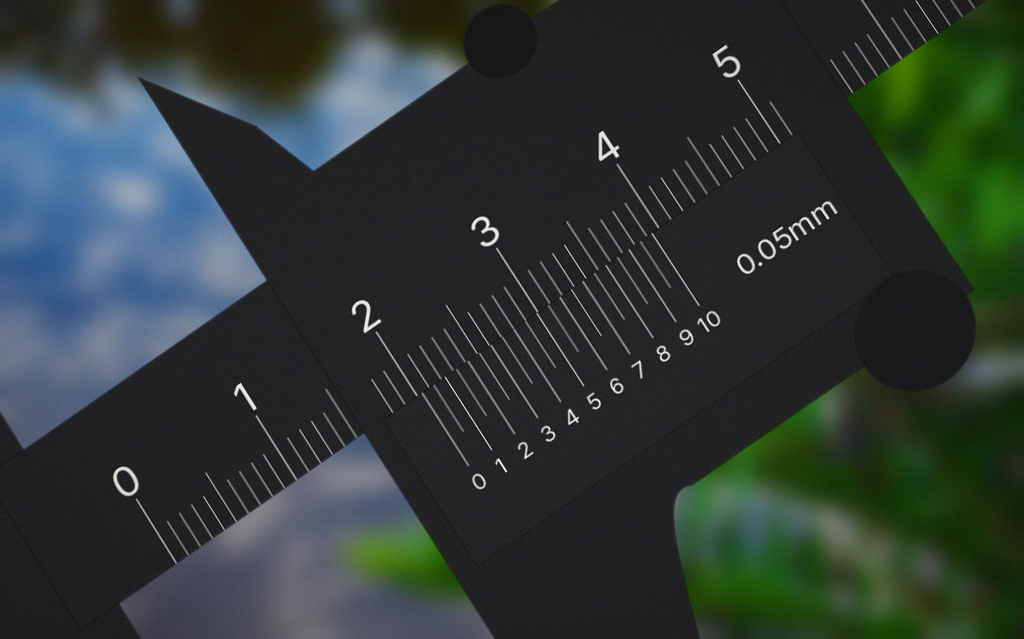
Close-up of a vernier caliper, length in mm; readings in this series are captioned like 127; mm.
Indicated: 20.4; mm
